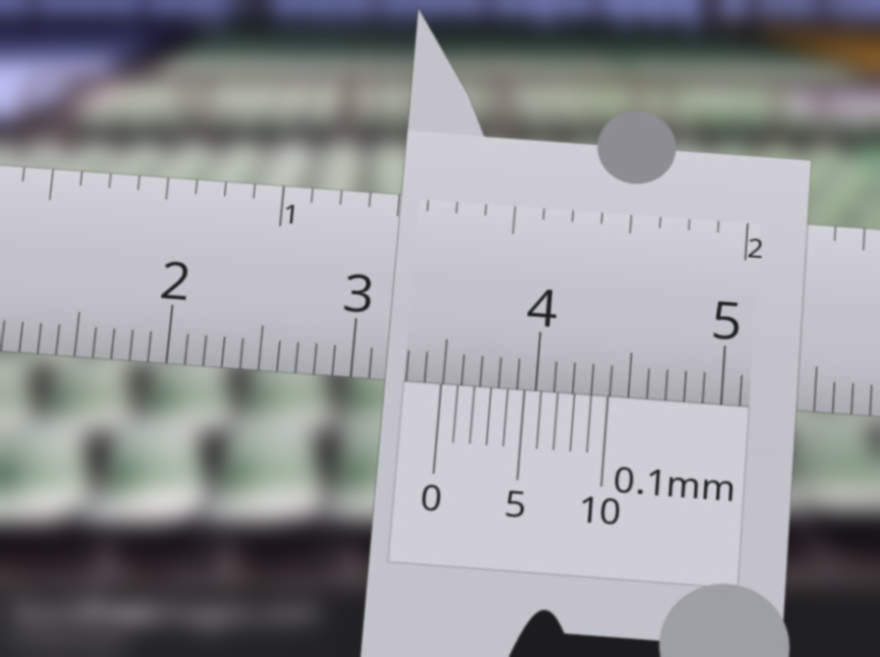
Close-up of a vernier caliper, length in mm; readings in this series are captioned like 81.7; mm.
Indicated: 34.9; mm
